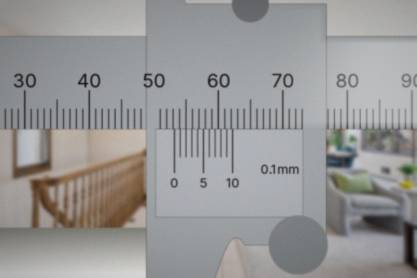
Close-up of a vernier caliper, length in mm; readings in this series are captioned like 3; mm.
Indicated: 53.2; mm
